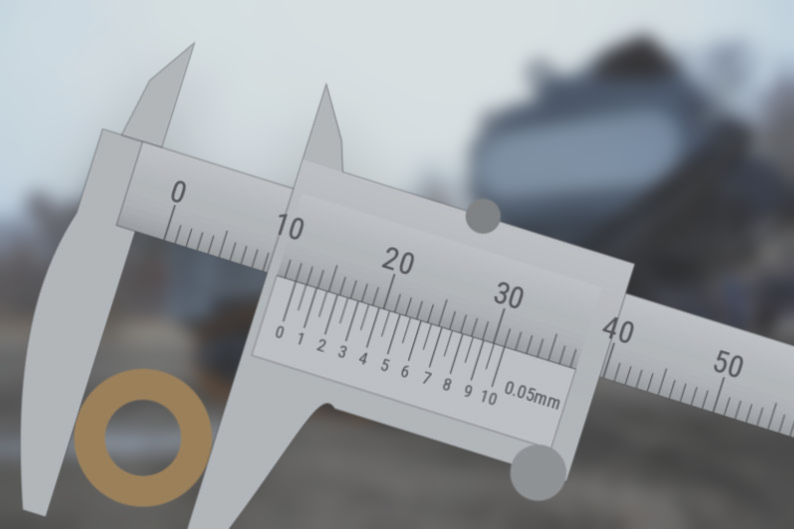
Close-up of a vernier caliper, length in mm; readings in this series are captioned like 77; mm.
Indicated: 12.0; mm
